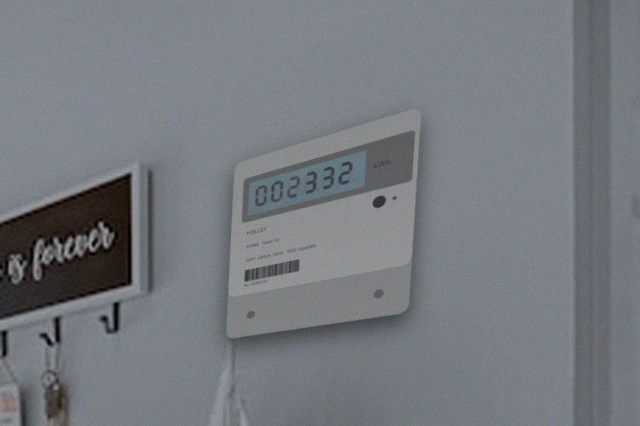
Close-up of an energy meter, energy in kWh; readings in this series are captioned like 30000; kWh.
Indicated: 2332; kWh
